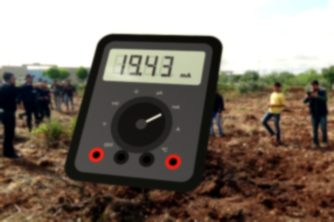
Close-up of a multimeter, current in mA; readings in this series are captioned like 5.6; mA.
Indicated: 19.43; mA
